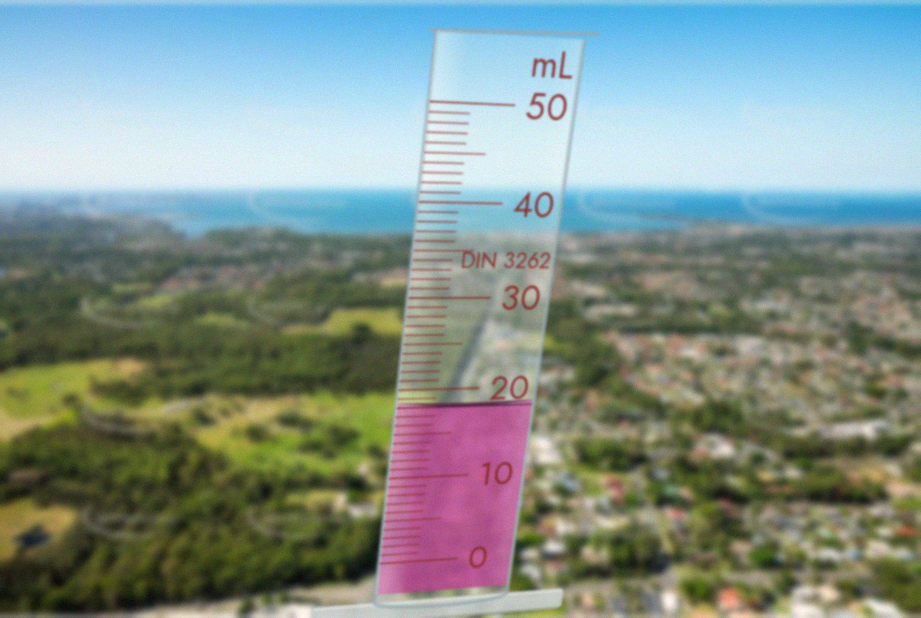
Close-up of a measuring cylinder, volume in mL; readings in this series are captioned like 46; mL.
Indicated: 18; mL
